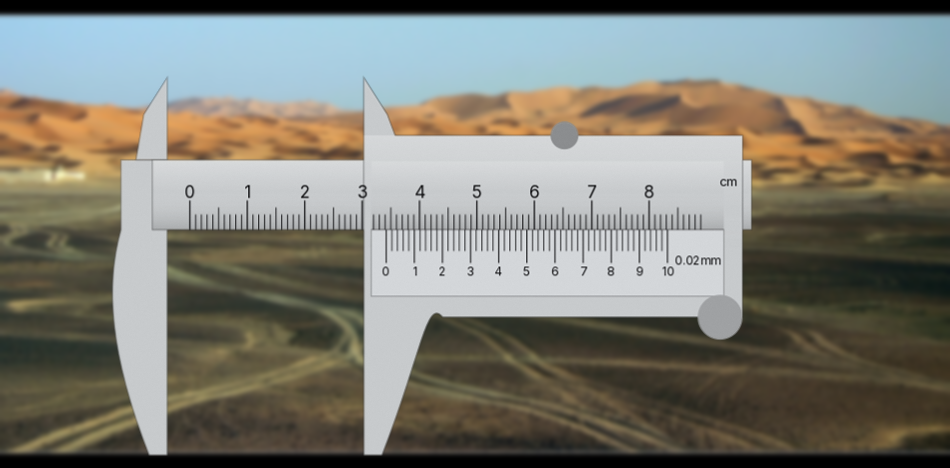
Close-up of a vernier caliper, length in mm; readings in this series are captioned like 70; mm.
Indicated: 34.2; mm
